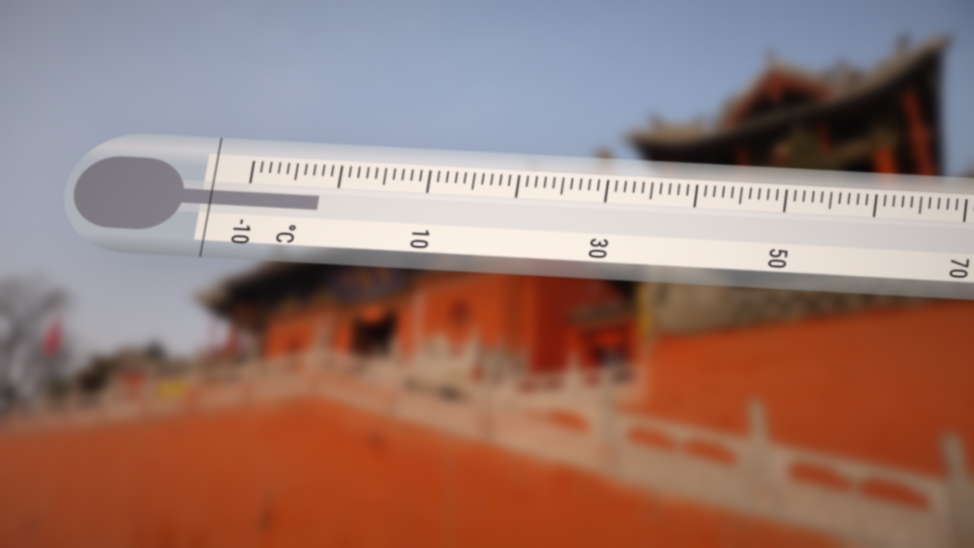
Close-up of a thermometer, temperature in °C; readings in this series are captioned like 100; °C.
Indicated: -2; °C
